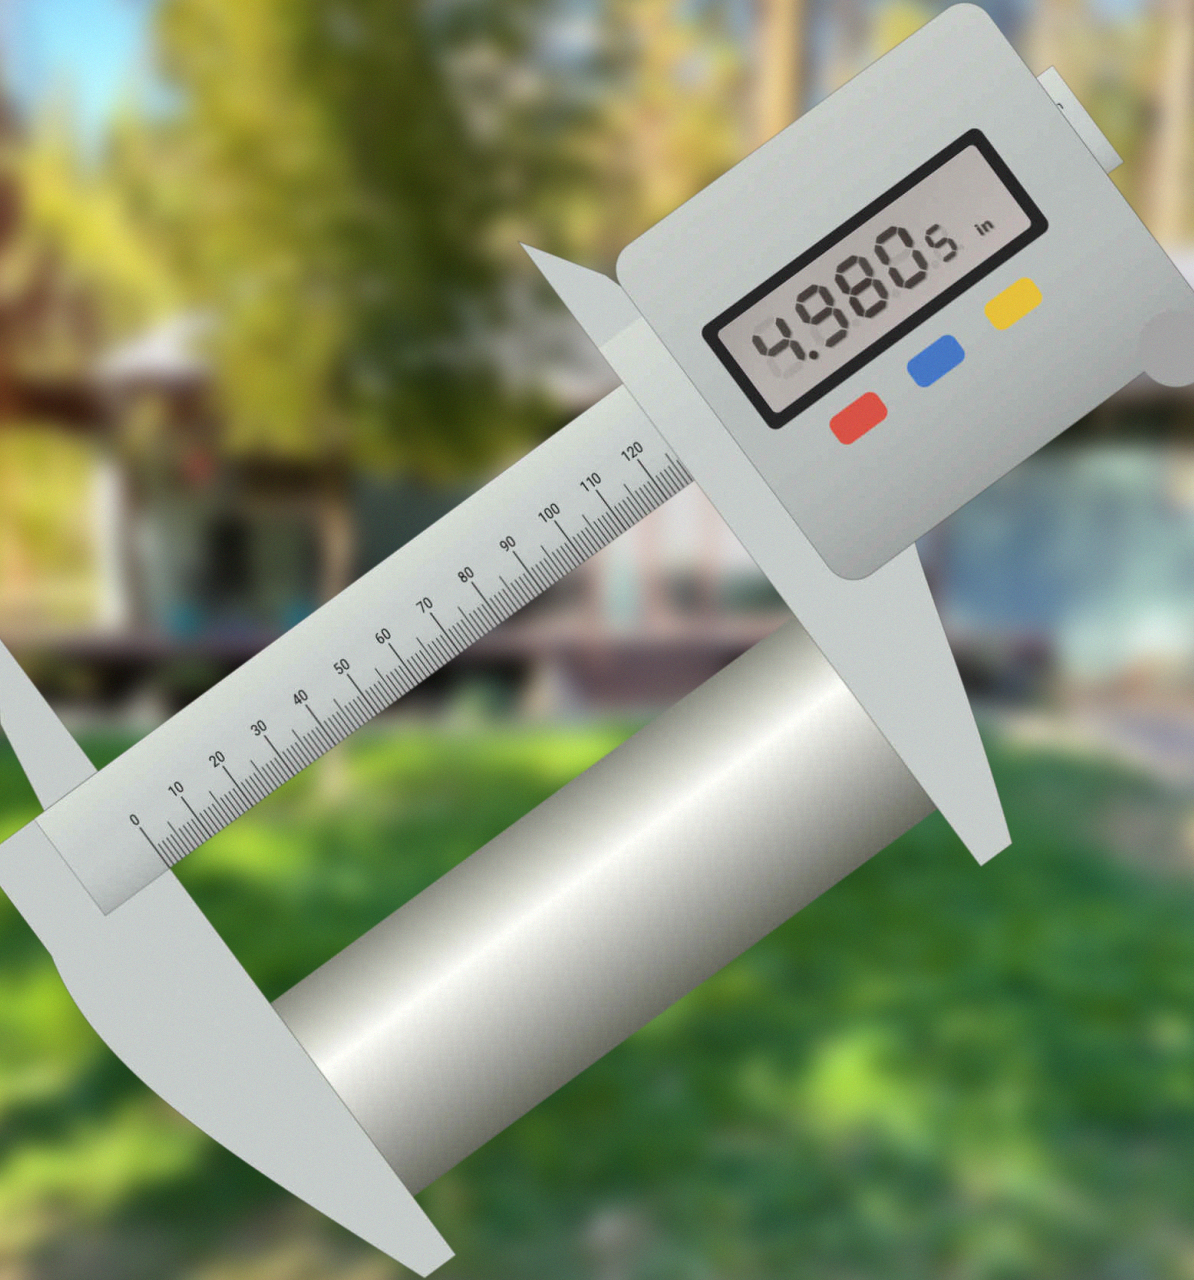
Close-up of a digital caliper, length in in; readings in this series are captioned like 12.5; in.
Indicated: 4.9805; in
